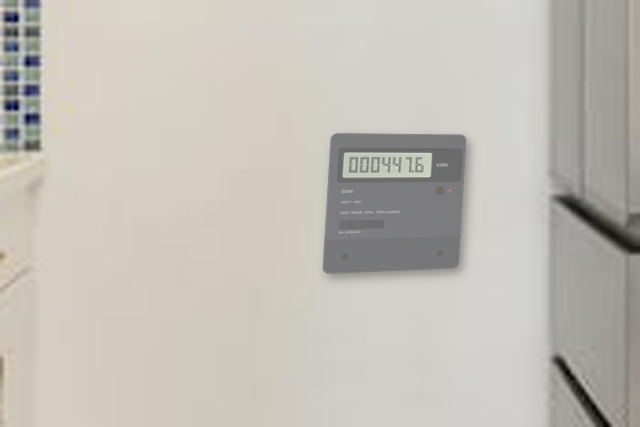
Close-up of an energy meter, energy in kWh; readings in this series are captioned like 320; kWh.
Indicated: 447.6; kWh
